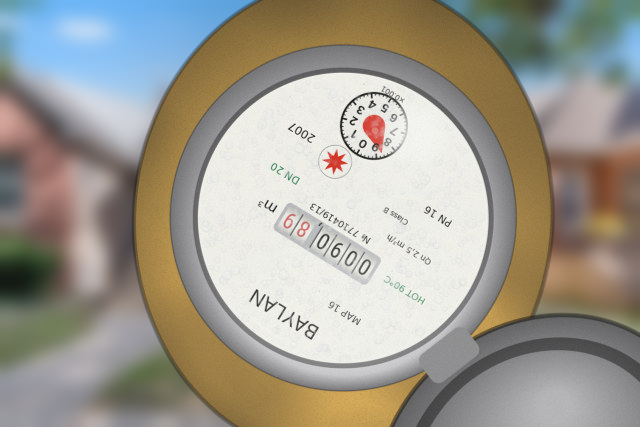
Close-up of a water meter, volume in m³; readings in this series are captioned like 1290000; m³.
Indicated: 90.898; m³
